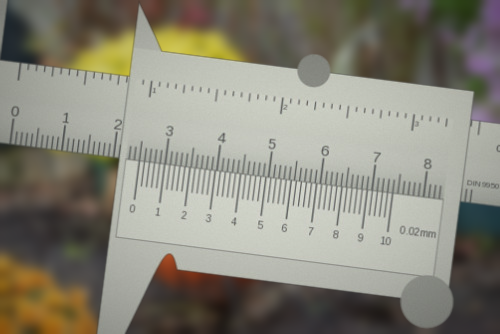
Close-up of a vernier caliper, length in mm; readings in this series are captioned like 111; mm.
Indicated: 25.0; mm
